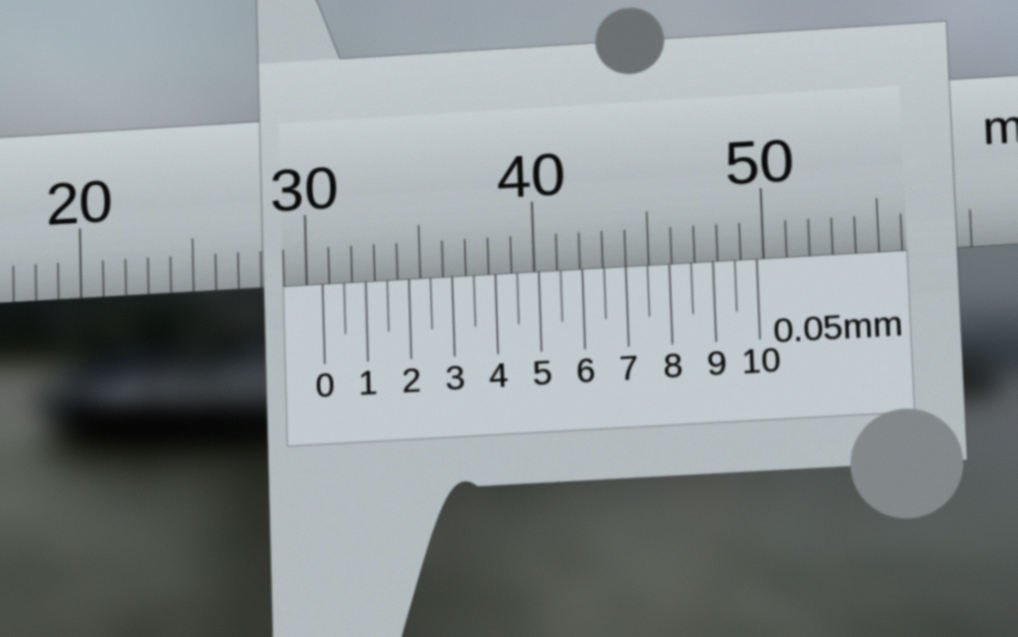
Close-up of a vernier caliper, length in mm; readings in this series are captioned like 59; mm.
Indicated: 30.7; mm
